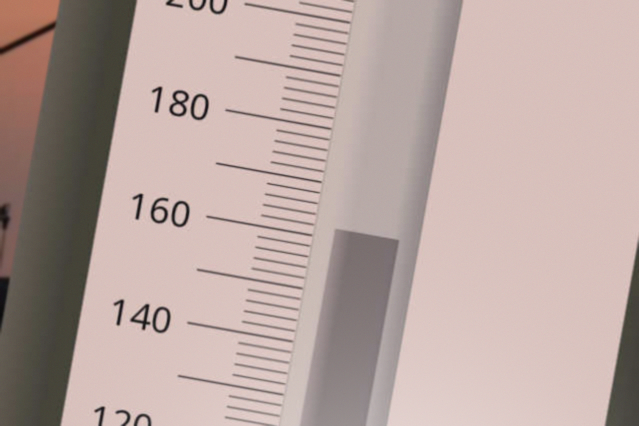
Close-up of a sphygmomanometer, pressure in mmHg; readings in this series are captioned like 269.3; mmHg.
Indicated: 162; mmHg
